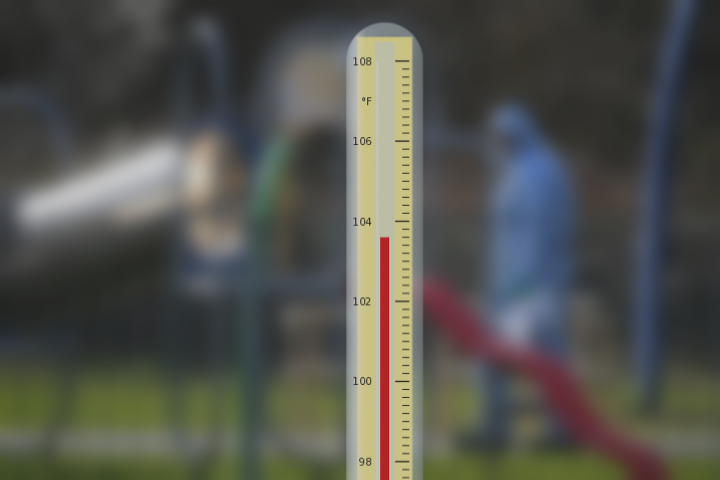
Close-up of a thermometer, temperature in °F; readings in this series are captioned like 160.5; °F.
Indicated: 103.6; °F
